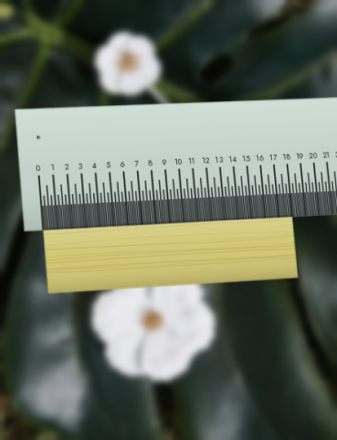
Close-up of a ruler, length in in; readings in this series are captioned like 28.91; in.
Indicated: 18; in
